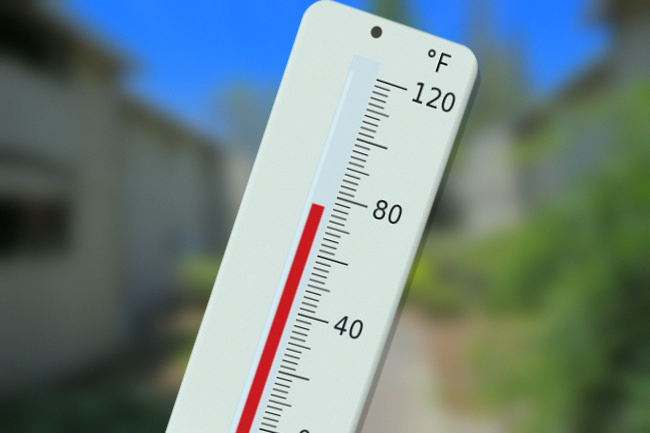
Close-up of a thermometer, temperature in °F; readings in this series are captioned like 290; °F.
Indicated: 76; °F
